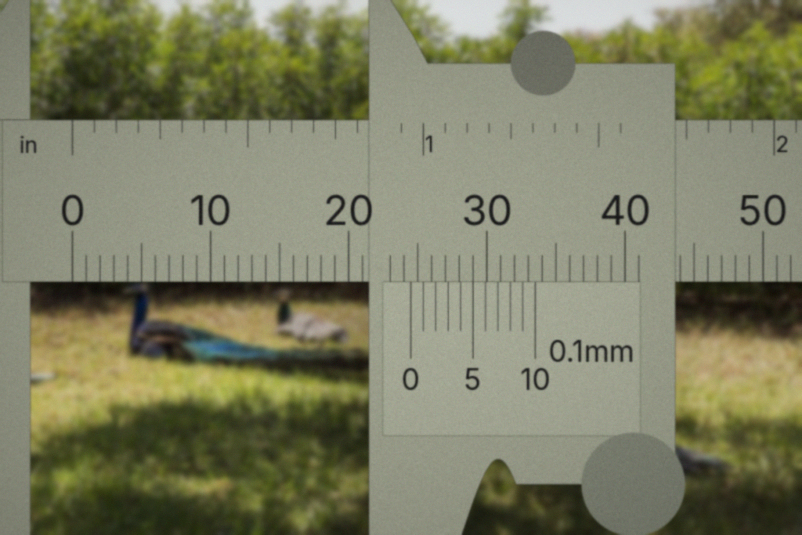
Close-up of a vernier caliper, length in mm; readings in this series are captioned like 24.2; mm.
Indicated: 24.5; mm
